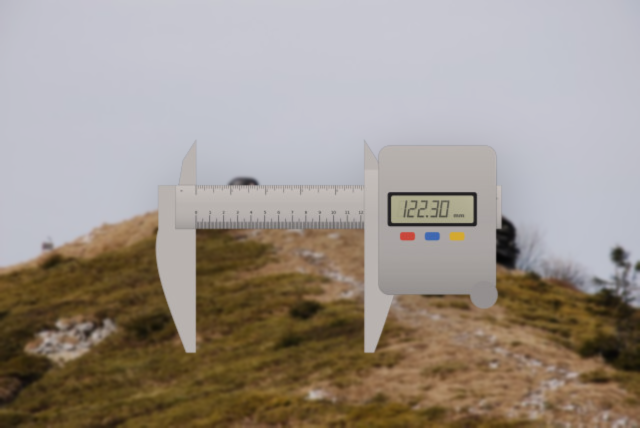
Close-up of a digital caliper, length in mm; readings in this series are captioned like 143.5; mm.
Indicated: 122.30; mm
